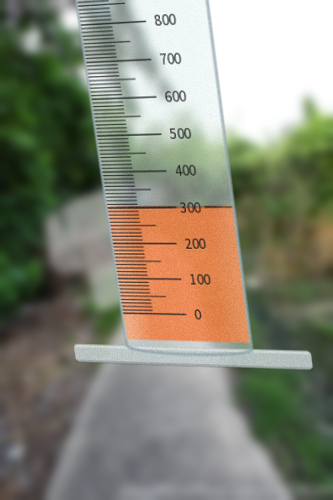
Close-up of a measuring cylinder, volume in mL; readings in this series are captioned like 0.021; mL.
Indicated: 300; mL
